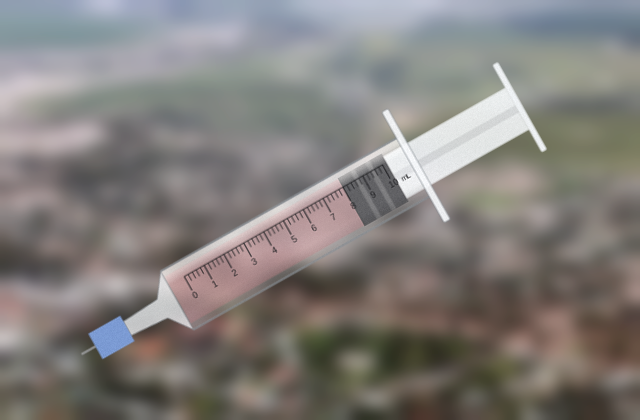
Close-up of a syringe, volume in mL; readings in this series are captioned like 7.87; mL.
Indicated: 8; mL
